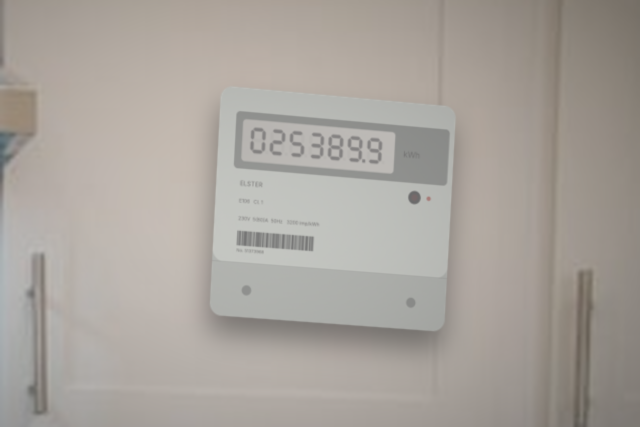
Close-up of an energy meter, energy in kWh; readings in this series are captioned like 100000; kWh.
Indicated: 25389.9; kWh
